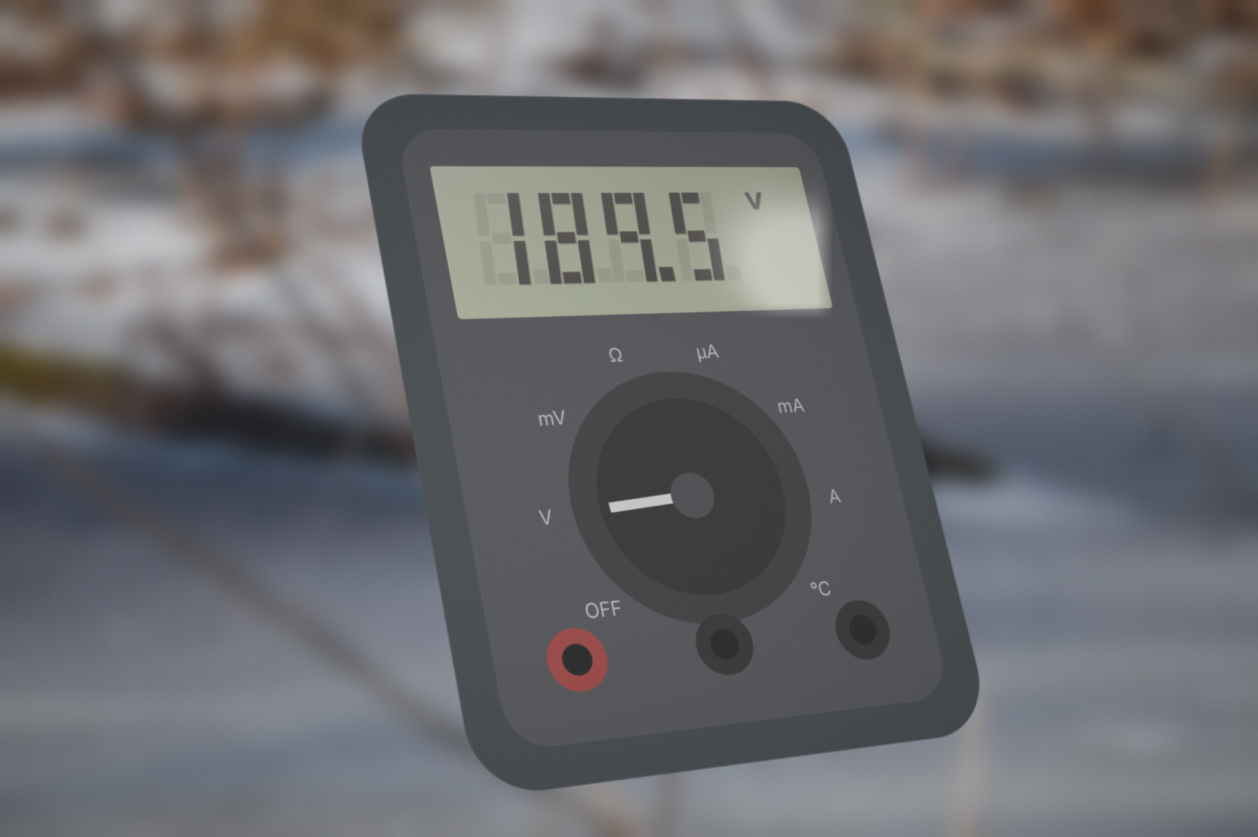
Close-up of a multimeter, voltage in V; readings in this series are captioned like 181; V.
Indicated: 189.5; V
